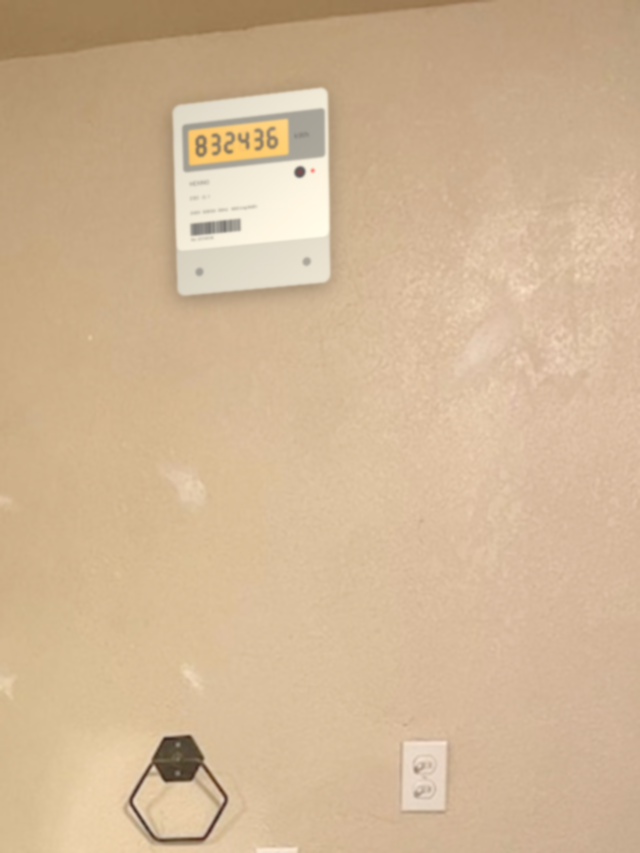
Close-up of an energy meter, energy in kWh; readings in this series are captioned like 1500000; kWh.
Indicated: 832436; kWh
